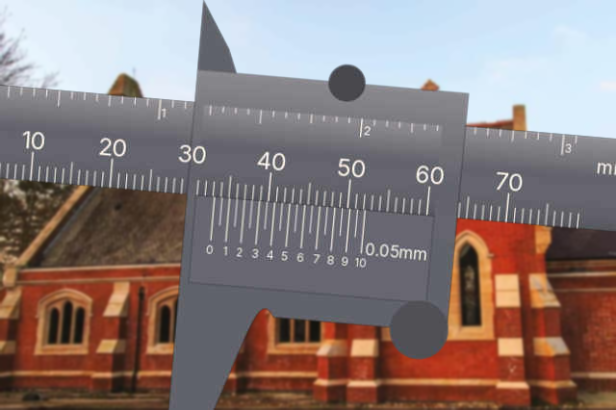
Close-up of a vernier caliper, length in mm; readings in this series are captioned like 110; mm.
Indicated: 33.2; mm
